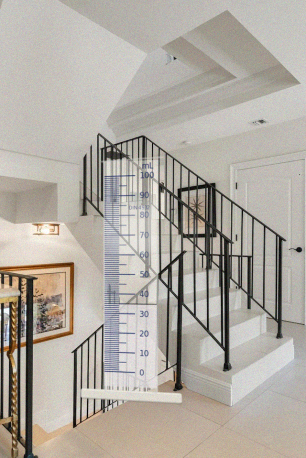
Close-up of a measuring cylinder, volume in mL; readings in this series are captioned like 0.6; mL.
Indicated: 35; mL
